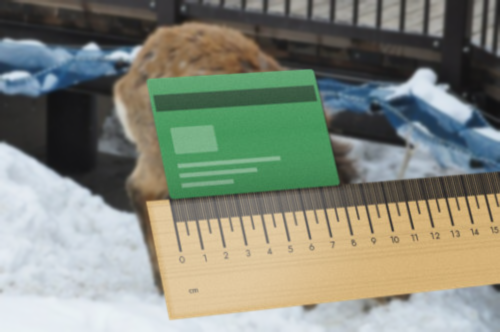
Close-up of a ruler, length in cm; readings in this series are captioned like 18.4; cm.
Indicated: 8; cm
